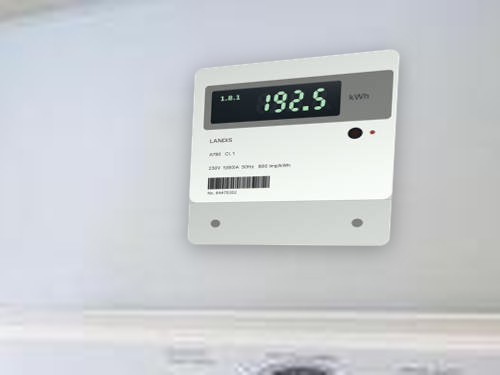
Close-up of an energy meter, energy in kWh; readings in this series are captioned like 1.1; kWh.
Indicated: 192.5; kWh
